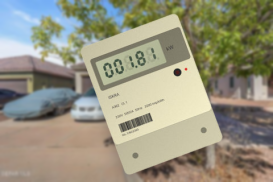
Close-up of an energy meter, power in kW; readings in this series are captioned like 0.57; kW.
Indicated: 1.81; kW
